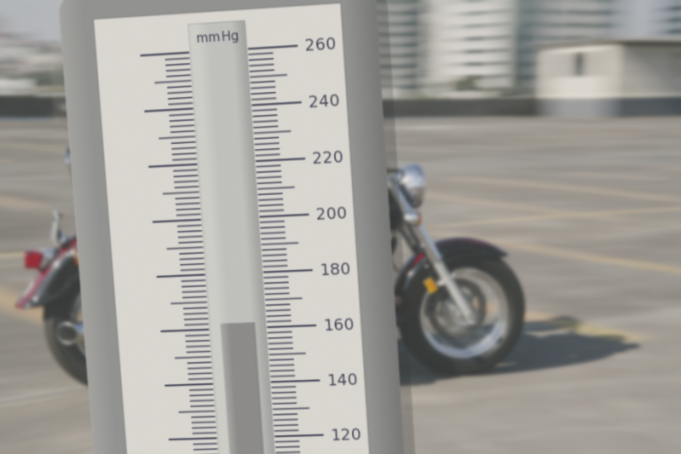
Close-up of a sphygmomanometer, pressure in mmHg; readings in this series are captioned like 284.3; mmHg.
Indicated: 162; mmHg
